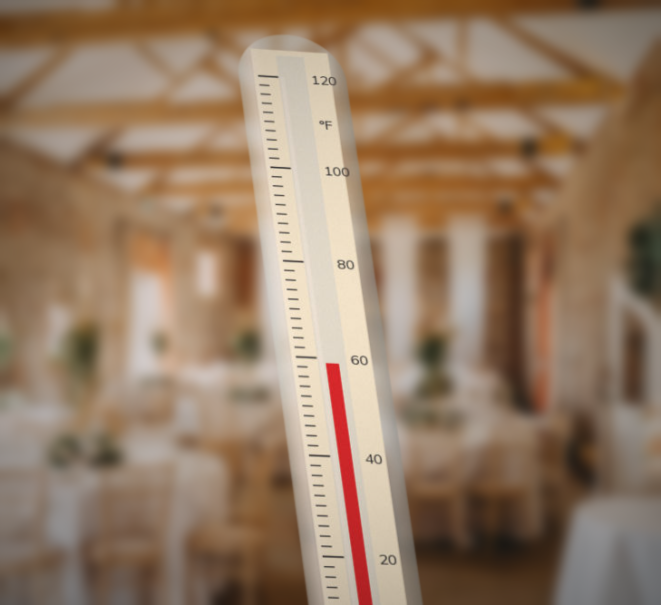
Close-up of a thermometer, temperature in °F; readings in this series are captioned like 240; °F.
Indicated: 59; °F
